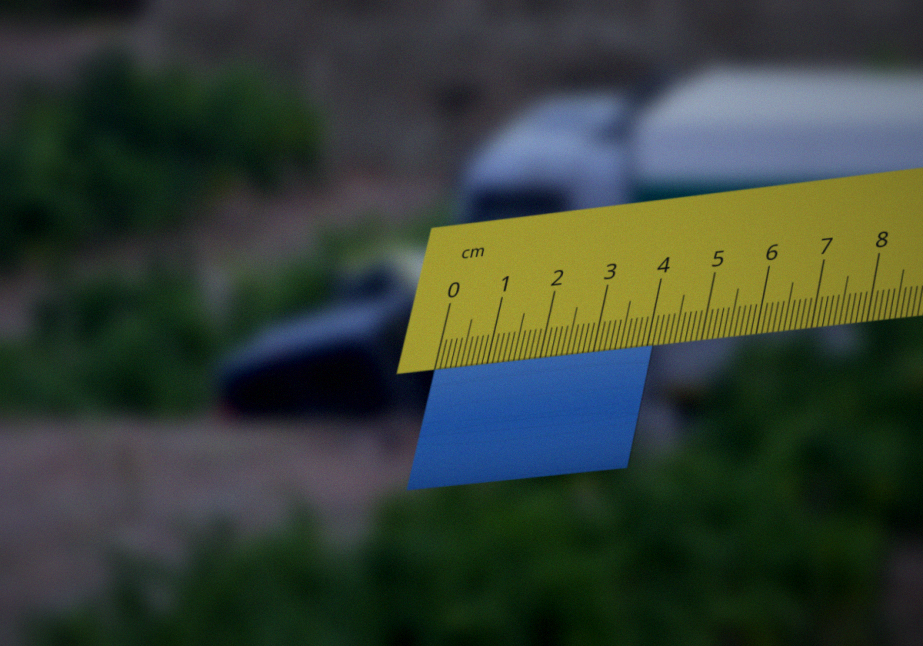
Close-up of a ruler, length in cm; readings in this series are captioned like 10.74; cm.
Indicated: 4.1; cm
